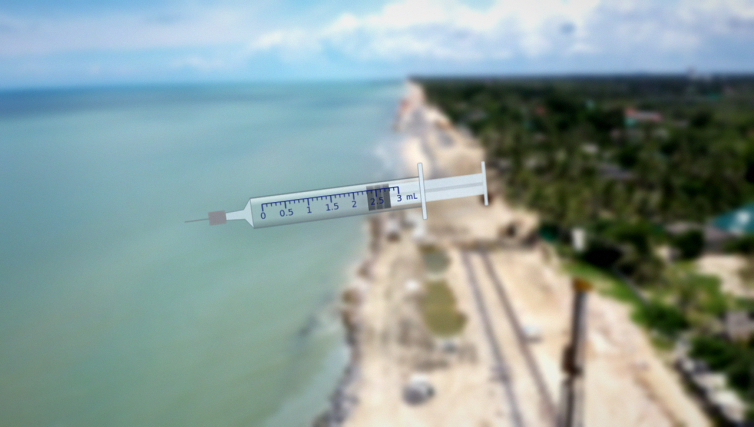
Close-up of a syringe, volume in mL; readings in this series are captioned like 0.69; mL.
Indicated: 2.3; mL
